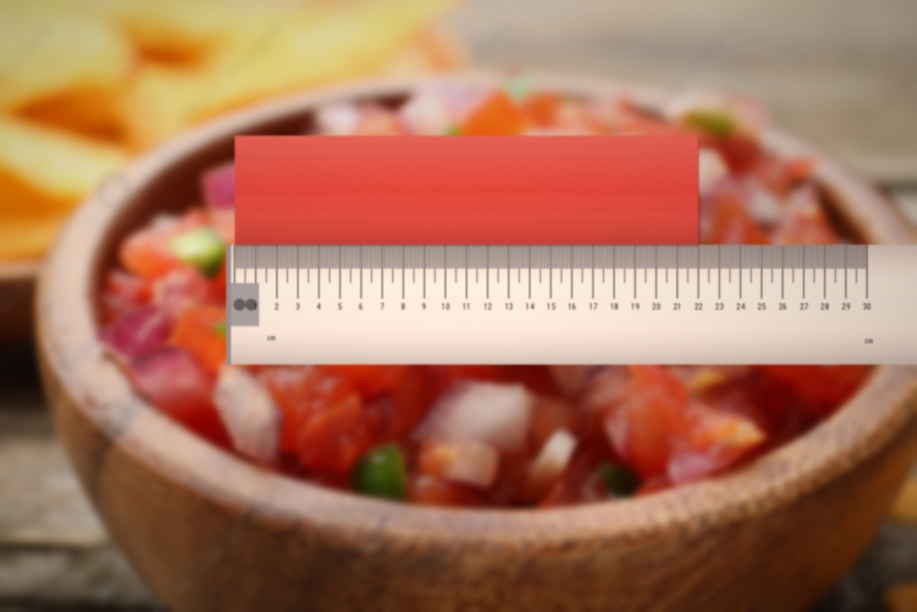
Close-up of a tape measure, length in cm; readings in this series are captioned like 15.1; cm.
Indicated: 22; cm
